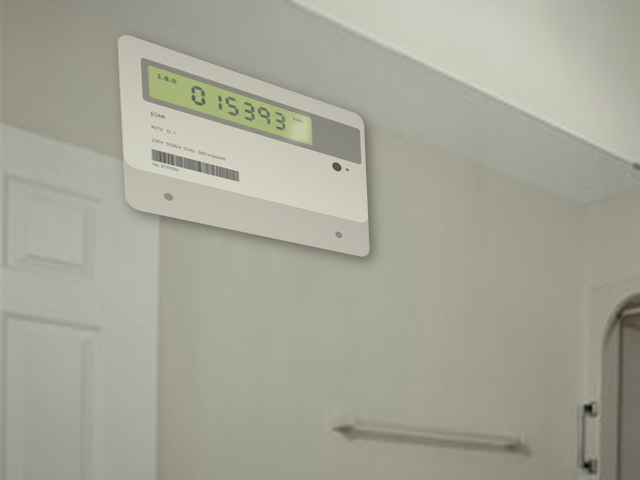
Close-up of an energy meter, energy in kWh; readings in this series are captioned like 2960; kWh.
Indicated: 15393; kWh
